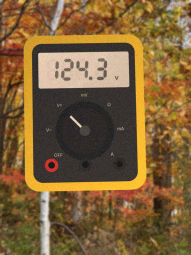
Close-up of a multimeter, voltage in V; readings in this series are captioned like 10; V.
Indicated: 124.3; V
